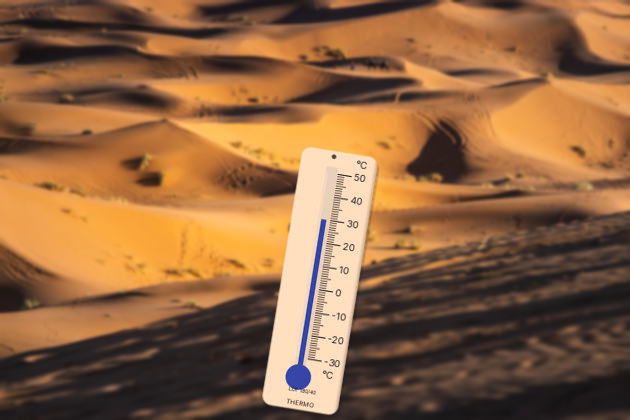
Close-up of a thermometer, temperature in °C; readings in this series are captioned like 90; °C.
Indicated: 30; °C
